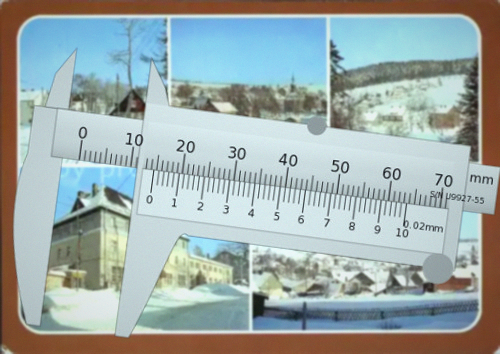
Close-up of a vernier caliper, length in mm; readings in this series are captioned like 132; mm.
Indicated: 14.5; mm
